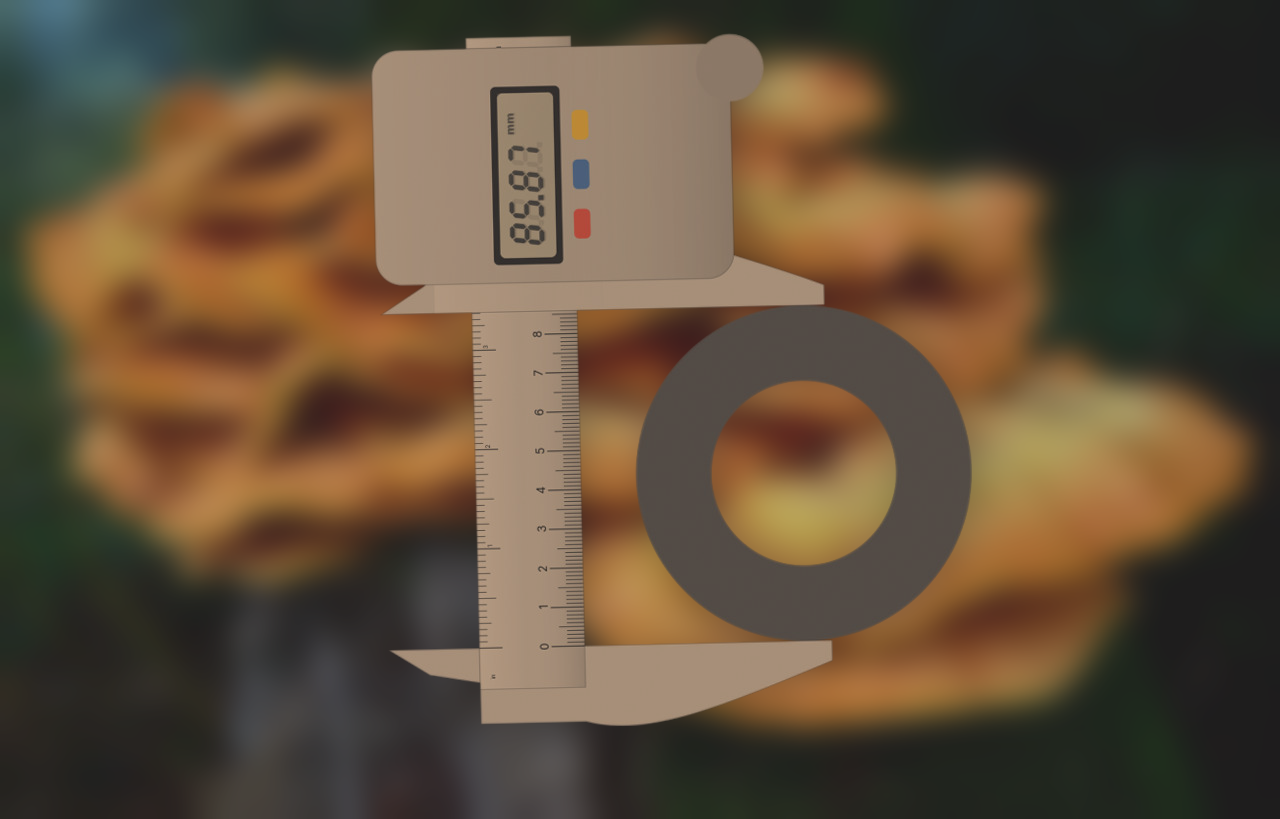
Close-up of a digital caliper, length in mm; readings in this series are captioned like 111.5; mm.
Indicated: 85.87; mm
